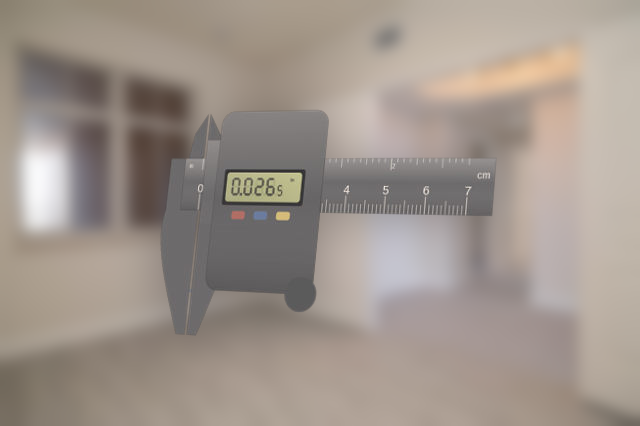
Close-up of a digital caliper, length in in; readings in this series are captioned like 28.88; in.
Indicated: 0.0265; in
